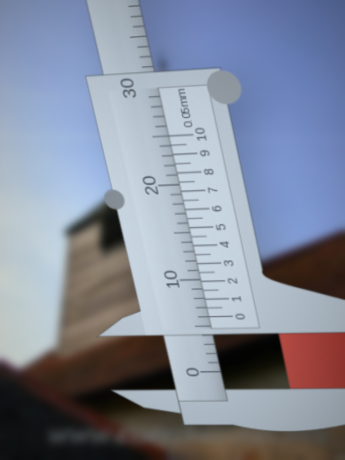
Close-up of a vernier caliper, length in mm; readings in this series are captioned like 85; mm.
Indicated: 6.0; mm
